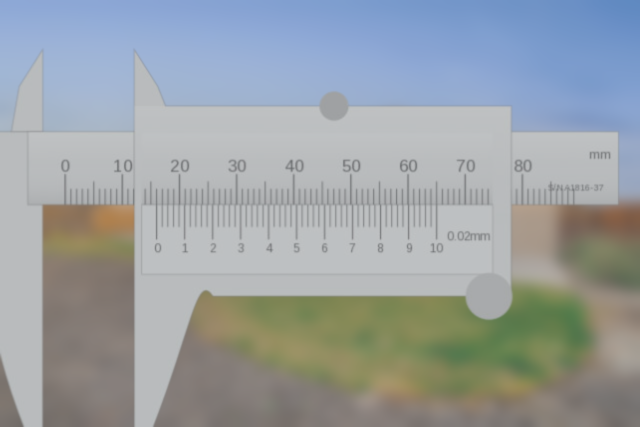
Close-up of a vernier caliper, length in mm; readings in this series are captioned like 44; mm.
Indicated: 16.0; mm
